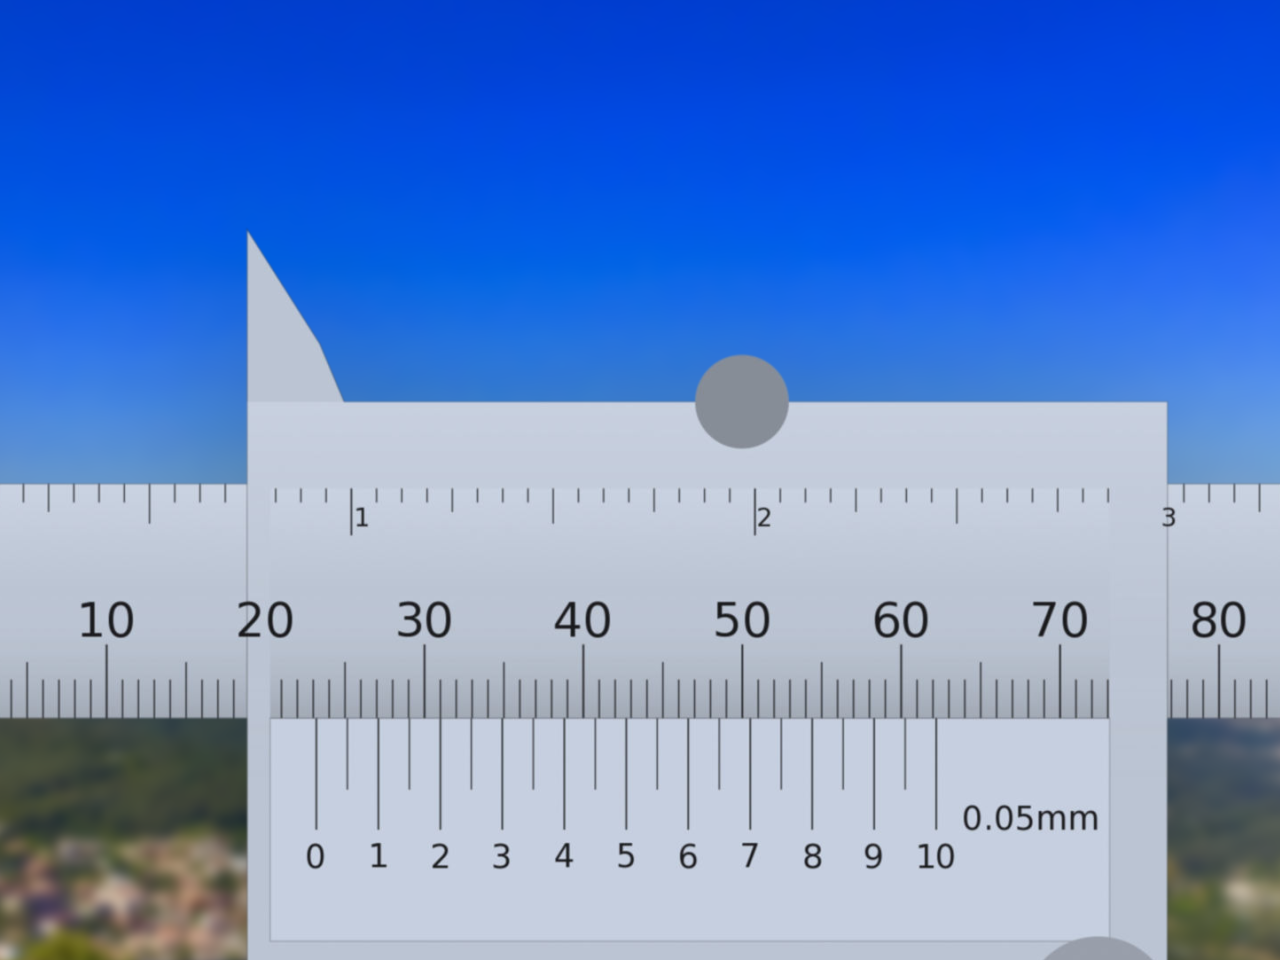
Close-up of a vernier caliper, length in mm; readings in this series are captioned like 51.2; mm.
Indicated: 23.2; mm
